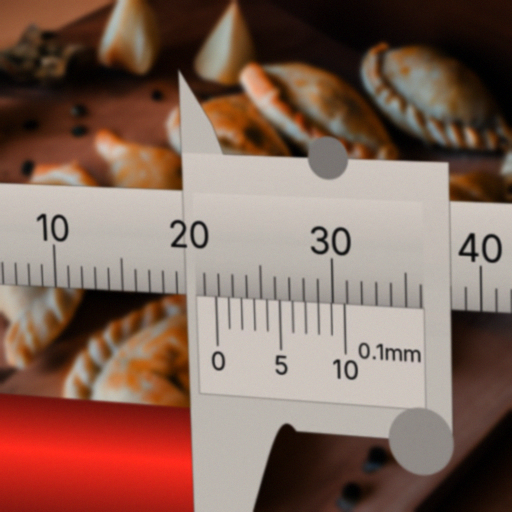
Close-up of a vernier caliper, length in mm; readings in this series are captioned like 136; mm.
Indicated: 21.8; mm
